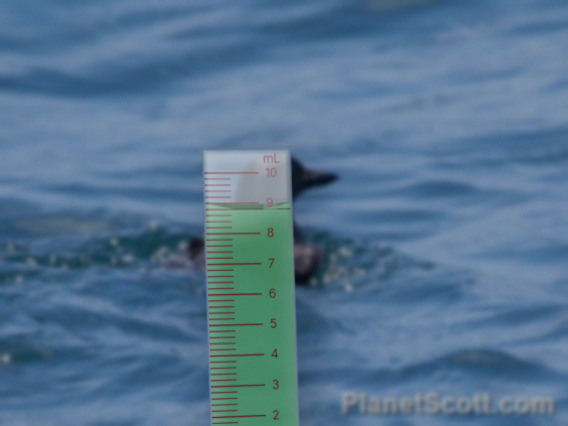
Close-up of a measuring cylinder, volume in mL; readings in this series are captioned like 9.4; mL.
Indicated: 8.8; mL
